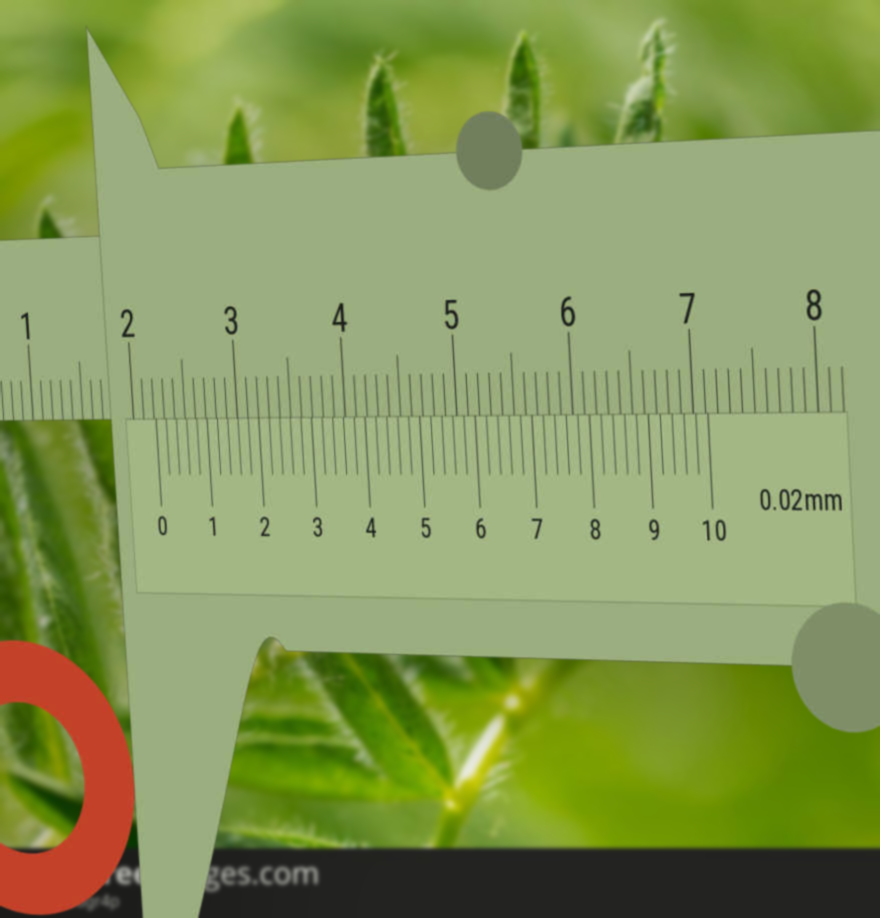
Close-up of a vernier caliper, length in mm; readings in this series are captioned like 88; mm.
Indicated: 22.2; mm
